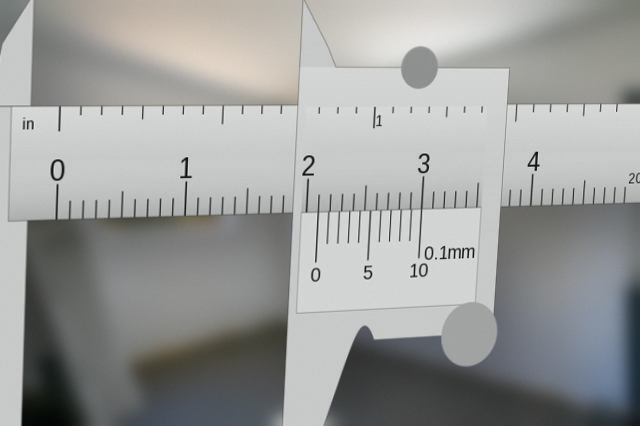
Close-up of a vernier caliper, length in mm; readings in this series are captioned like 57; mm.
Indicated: 21.0; mm
